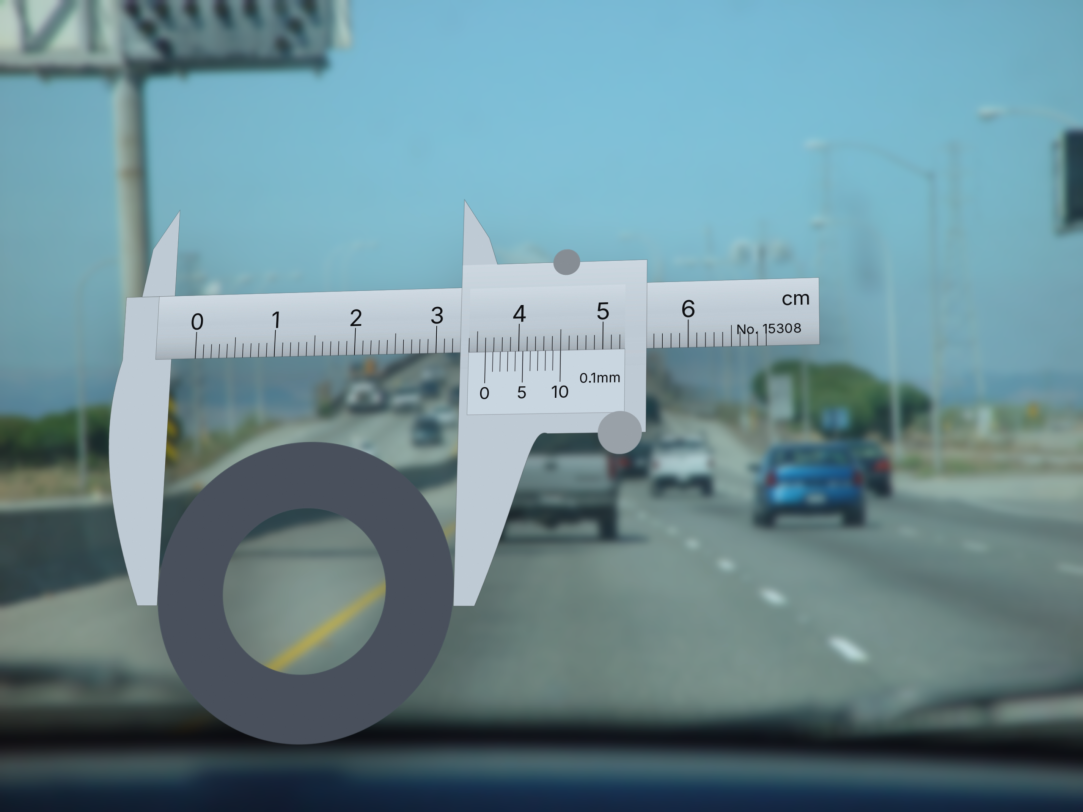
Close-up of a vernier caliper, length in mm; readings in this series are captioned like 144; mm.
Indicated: 36.0; mm
